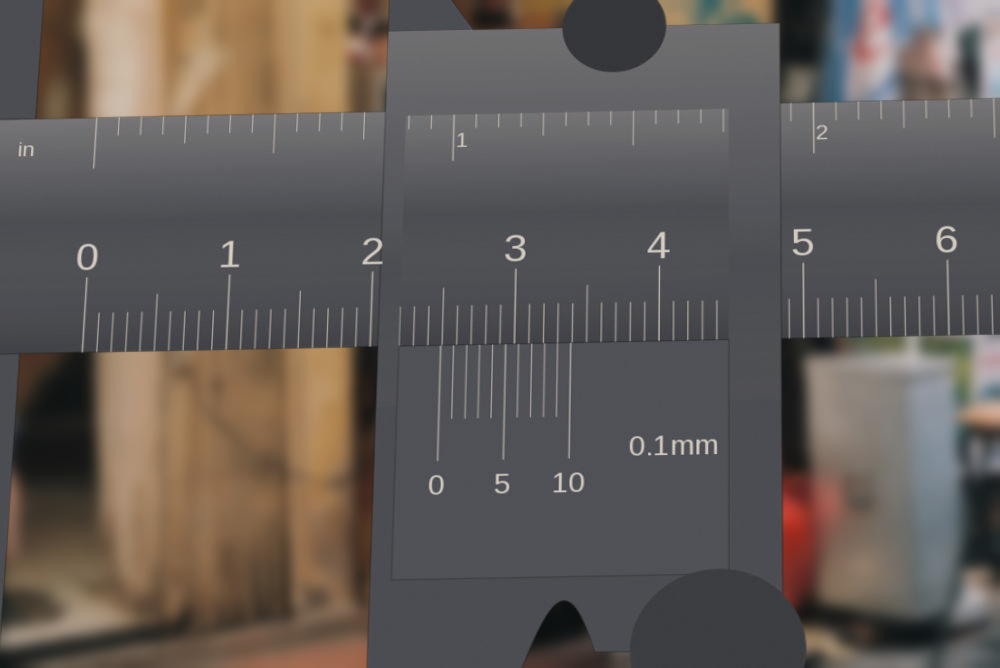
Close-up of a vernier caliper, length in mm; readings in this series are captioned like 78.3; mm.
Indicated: 24.9; mm
